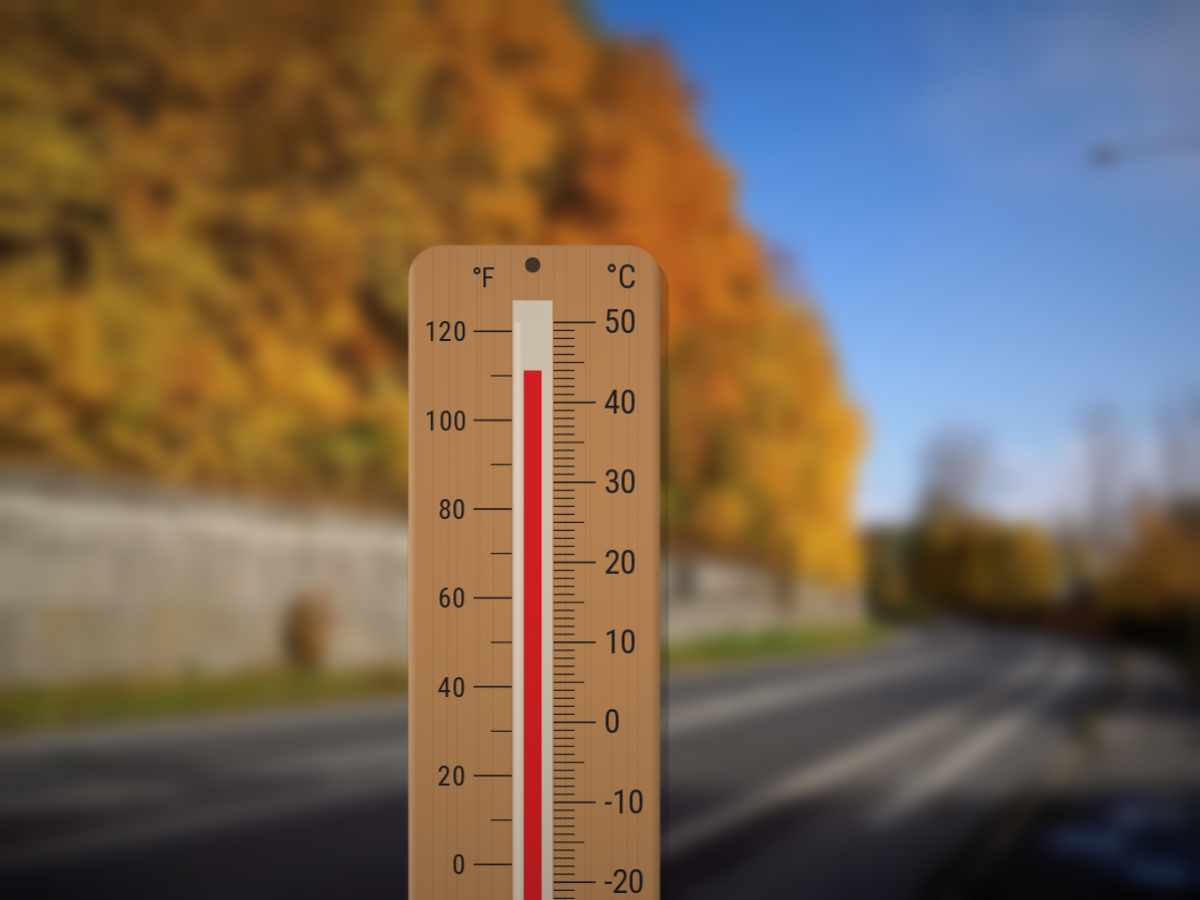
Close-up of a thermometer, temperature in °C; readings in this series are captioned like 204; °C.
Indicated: 44; °C
